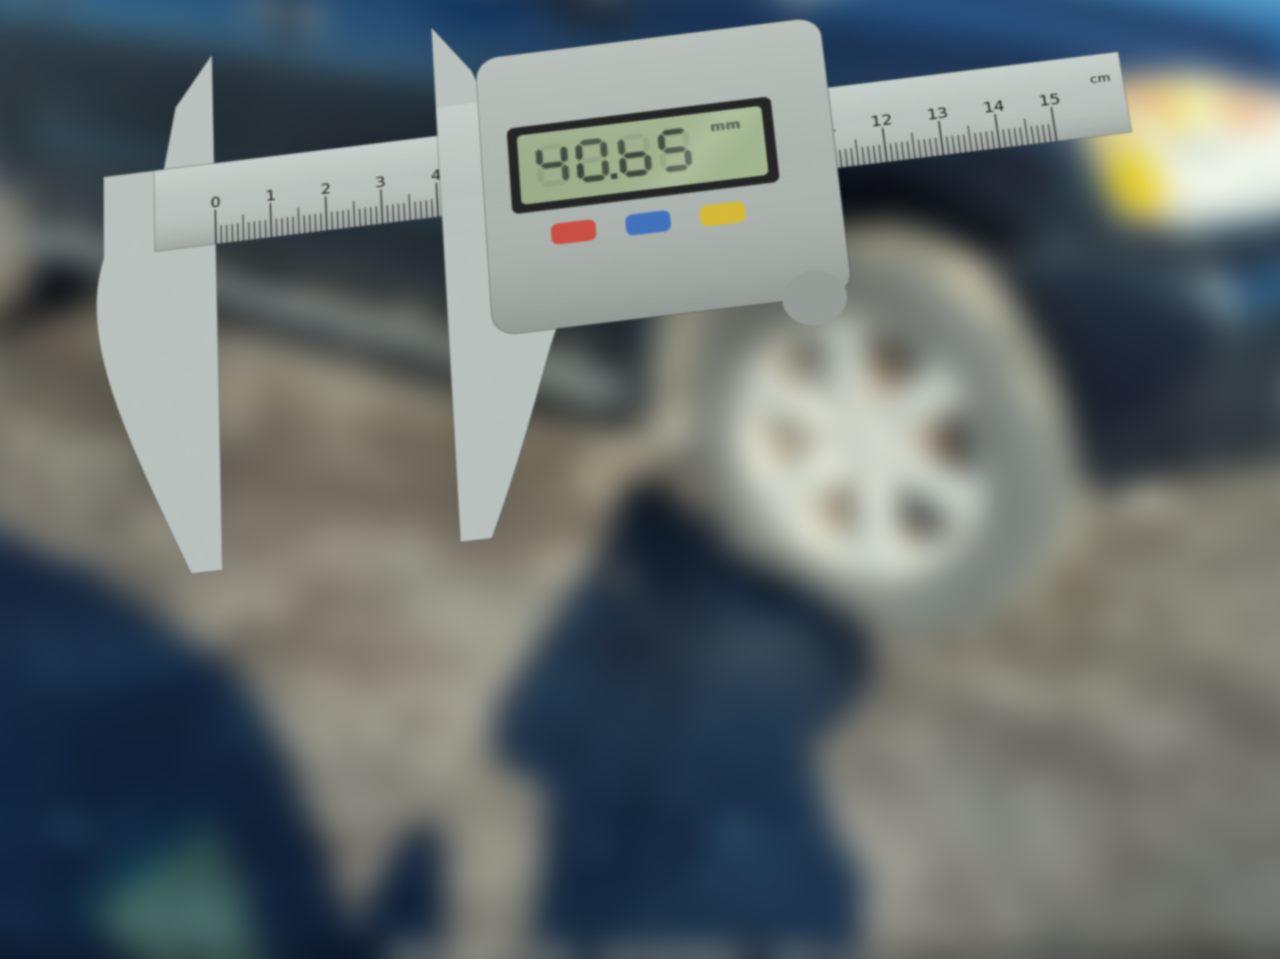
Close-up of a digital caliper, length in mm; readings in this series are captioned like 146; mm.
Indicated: 40.65; mm
